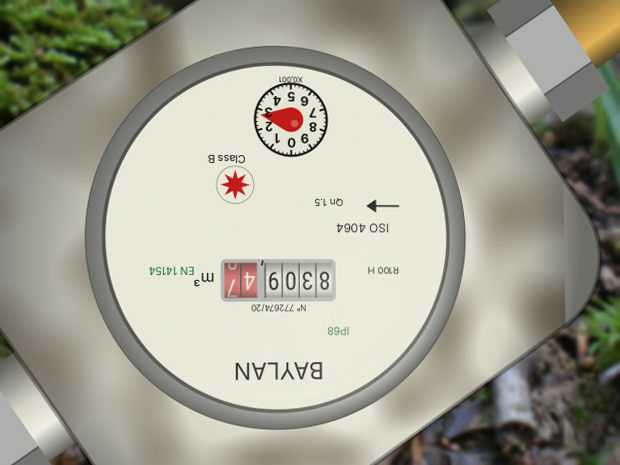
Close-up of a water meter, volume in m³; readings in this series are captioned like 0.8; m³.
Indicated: 8309.472; m³
